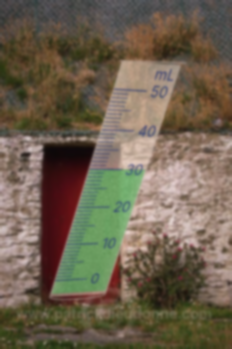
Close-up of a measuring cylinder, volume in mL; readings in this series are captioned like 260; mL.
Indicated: 30; mL
